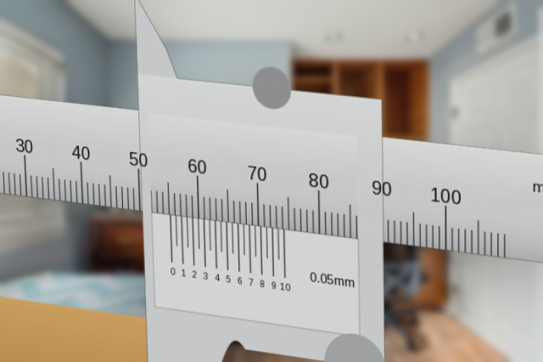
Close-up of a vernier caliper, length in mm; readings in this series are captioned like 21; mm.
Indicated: 55.2; mm
